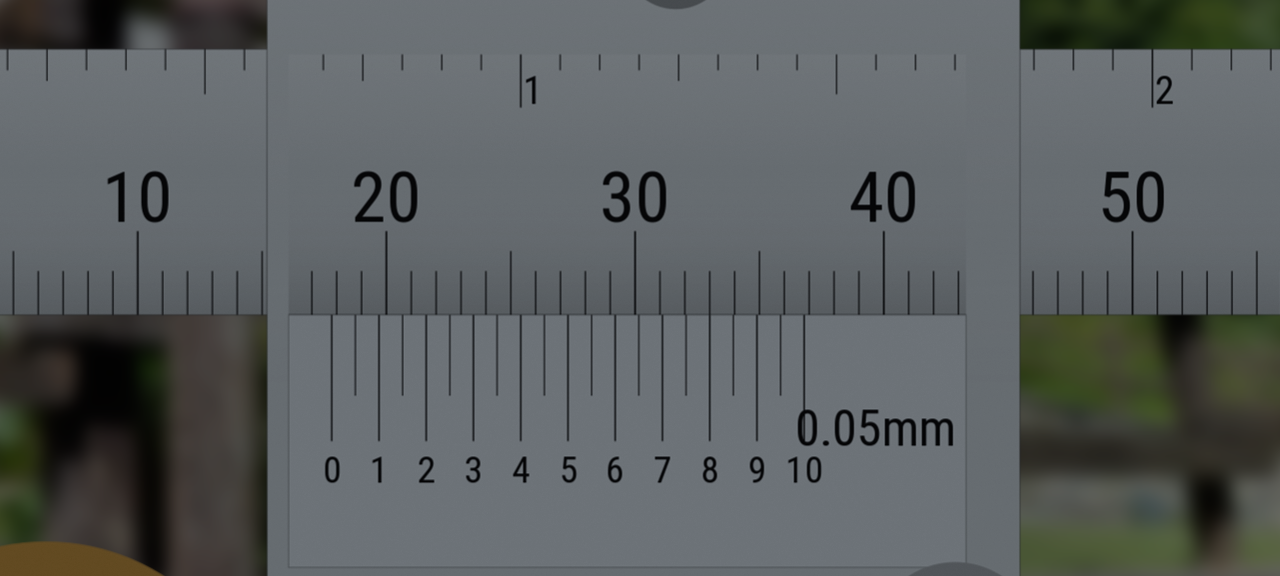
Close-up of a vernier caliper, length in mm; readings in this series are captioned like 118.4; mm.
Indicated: 17.80; mm
